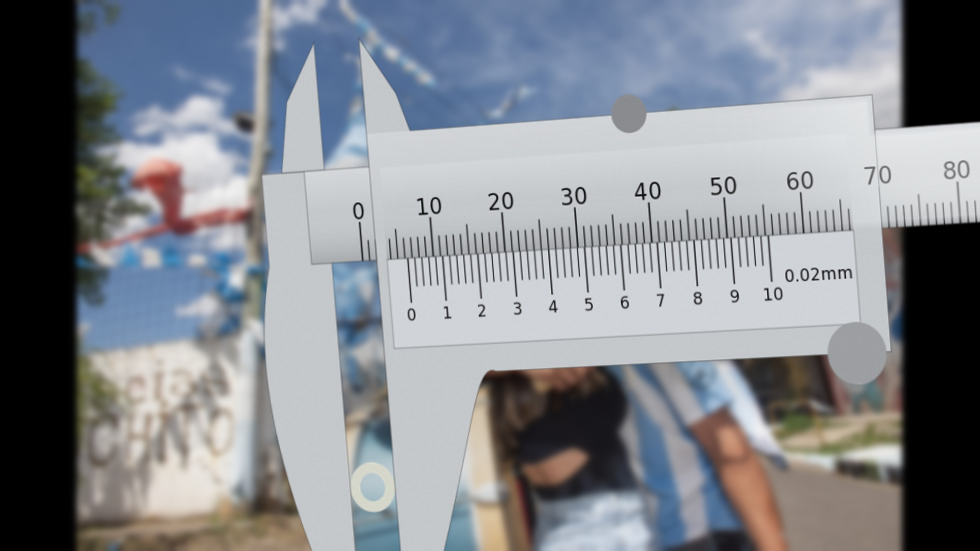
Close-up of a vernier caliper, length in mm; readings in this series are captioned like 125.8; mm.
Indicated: 6.4; mm
